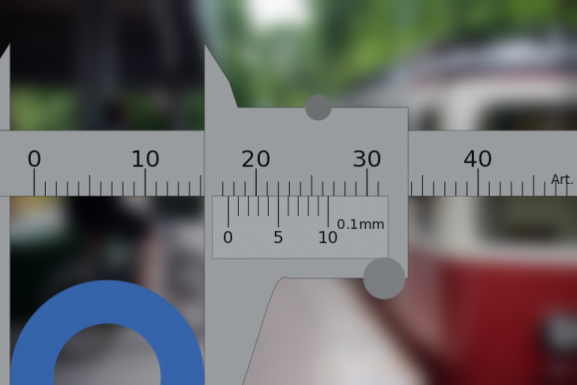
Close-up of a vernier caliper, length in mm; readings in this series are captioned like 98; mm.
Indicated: 17.5; mm
